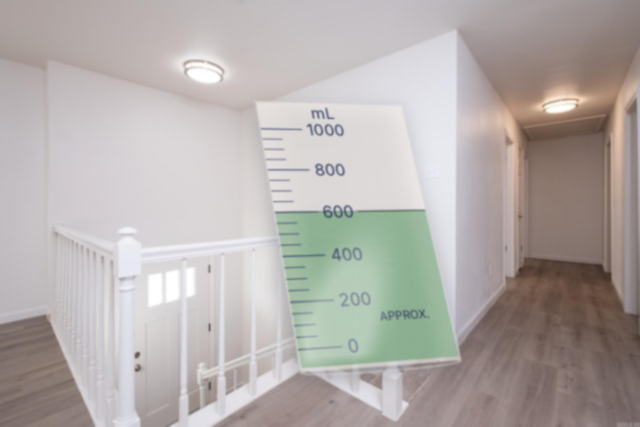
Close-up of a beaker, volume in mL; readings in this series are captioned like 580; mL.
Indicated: 600; mL
